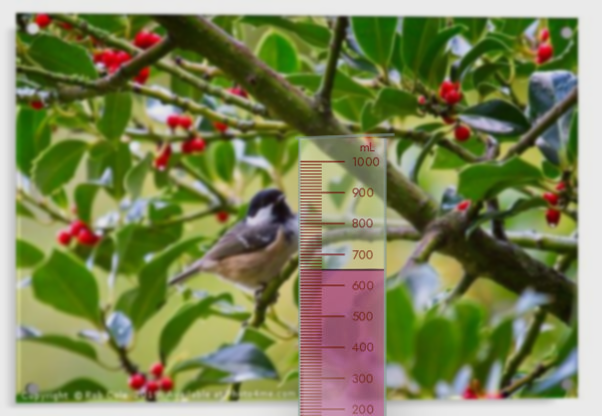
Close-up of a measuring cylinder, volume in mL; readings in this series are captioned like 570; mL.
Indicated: 650; mL
